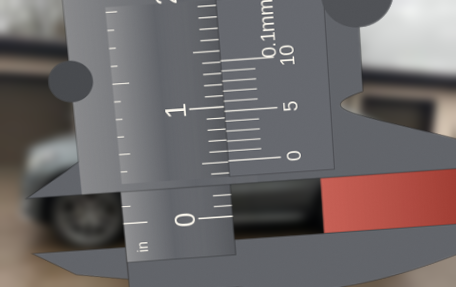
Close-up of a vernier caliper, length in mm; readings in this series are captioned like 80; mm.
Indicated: 5.1; mm
